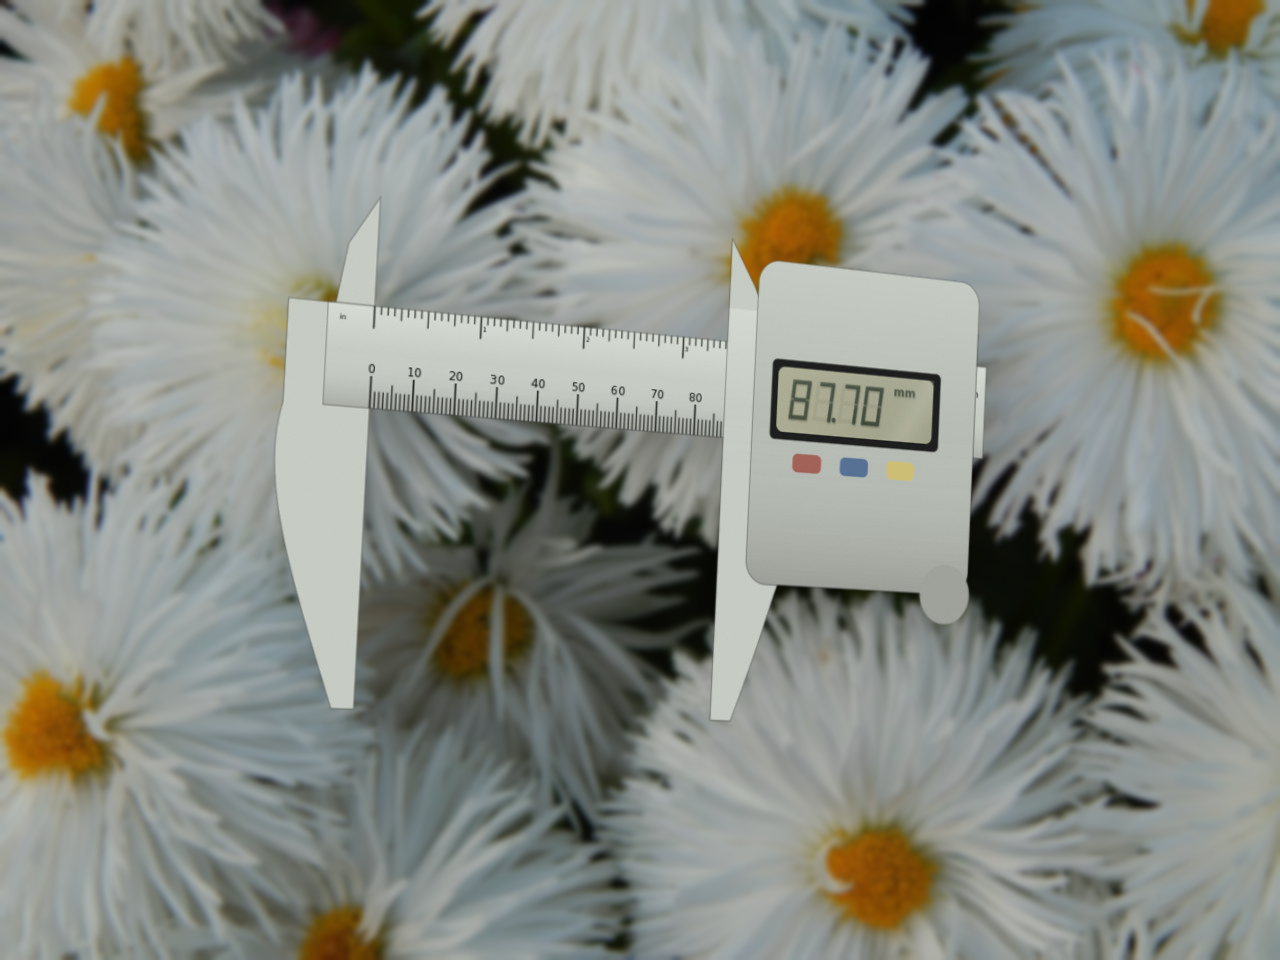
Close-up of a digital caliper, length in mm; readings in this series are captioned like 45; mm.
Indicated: 87.70; mm
